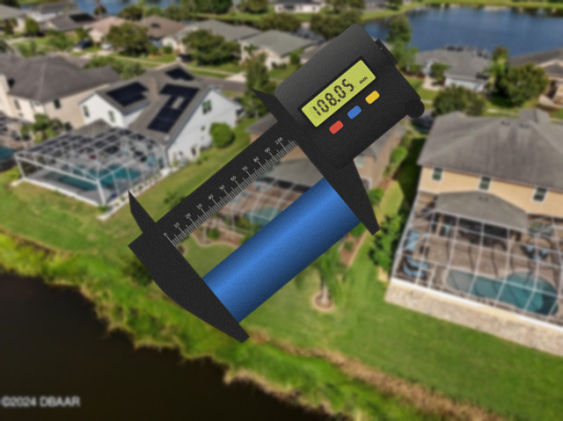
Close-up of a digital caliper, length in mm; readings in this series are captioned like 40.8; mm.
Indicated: 108.05; mm
